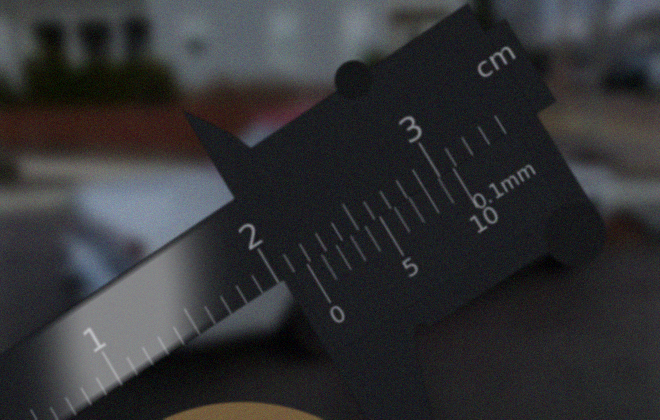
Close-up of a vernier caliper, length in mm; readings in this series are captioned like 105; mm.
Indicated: 21.8; mm
